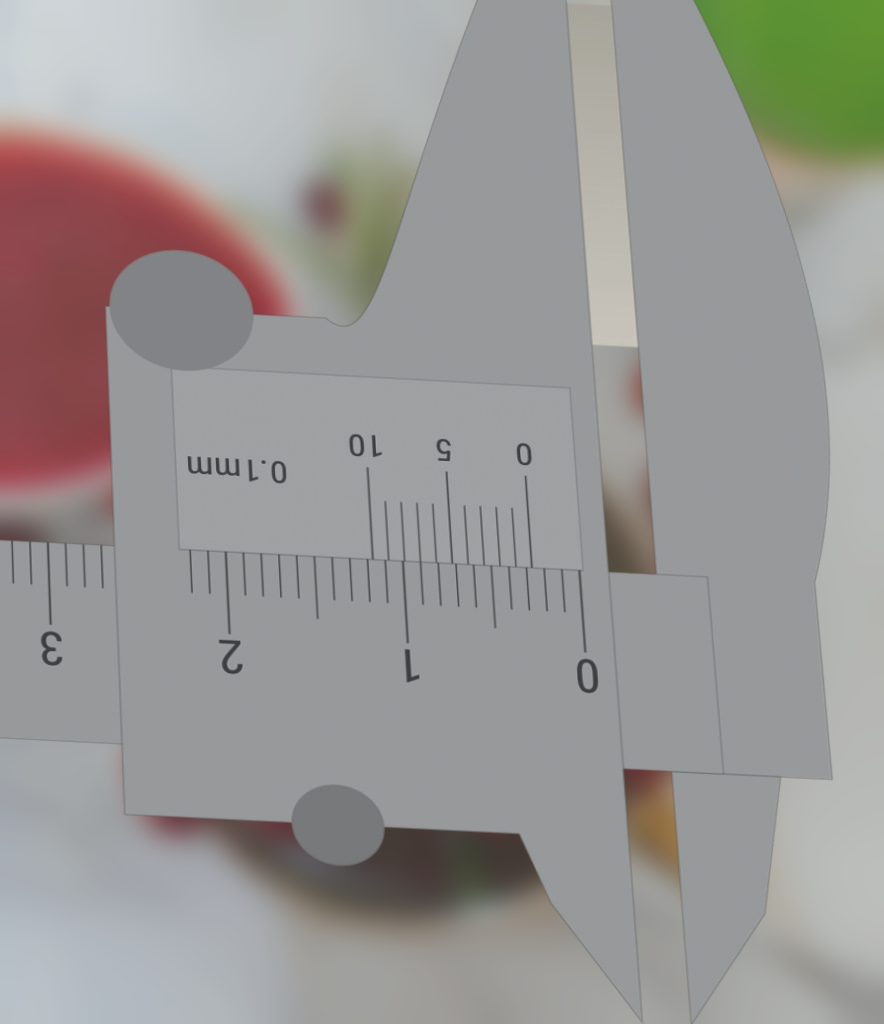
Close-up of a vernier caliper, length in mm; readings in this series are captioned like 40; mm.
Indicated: 2.7; mm
